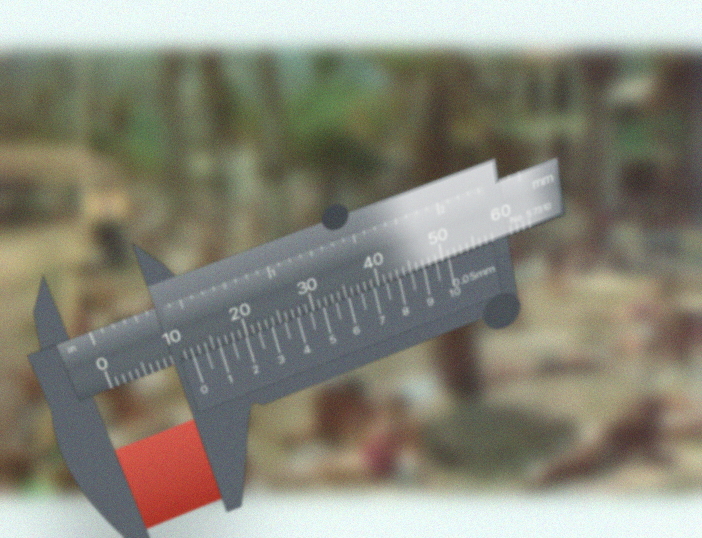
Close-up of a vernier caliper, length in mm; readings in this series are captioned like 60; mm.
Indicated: 12.0; mm
